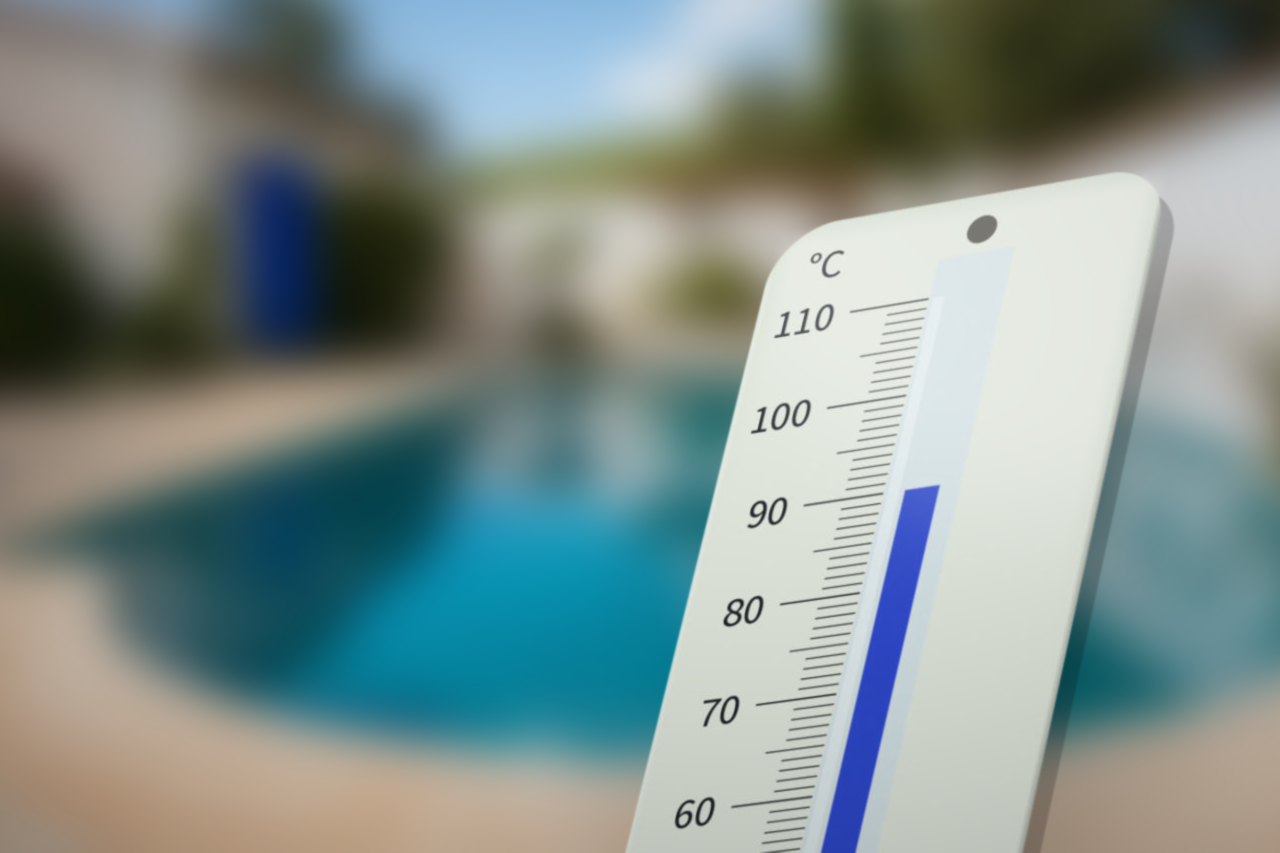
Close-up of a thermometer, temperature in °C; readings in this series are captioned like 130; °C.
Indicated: 90; °C
